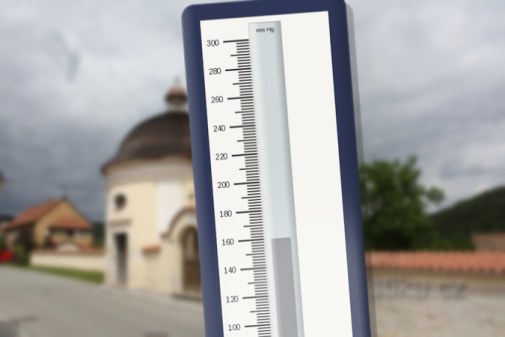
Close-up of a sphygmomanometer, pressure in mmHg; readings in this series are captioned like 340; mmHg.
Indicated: 160; mmHg
